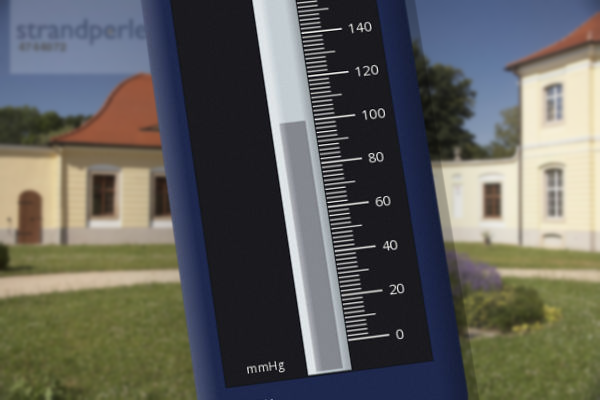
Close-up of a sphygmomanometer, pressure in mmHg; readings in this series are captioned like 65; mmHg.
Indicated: 100; mmHg
